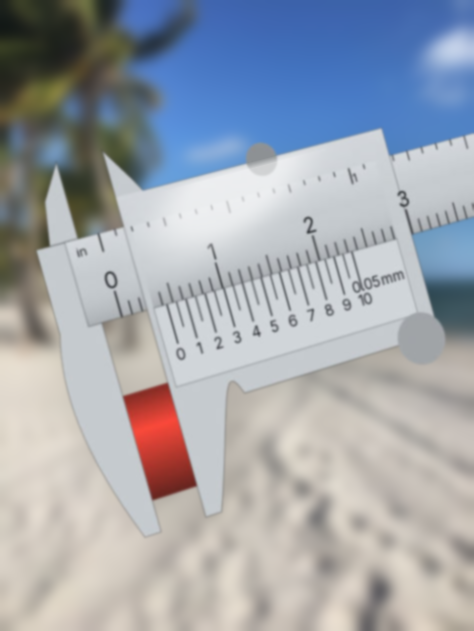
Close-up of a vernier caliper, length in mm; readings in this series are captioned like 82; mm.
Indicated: 4.4; mm
